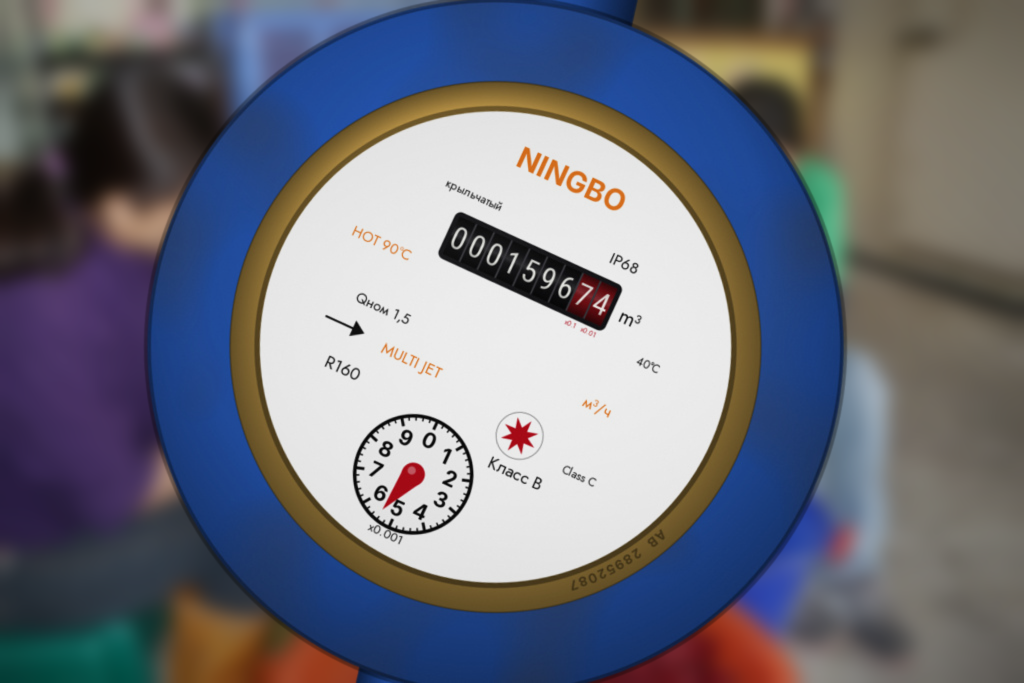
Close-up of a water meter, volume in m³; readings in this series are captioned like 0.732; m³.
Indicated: 1596.745; m³
